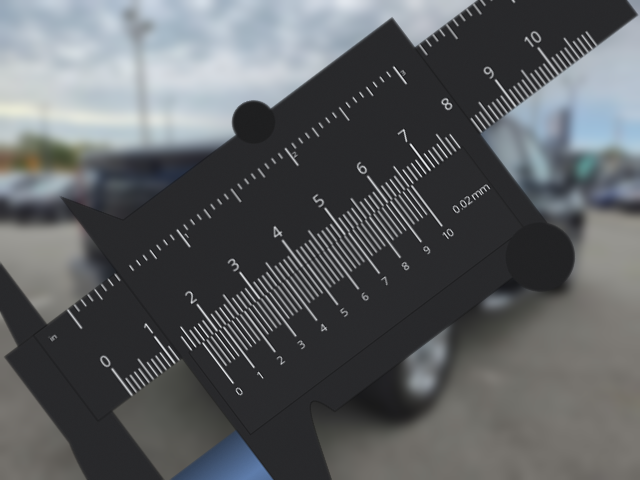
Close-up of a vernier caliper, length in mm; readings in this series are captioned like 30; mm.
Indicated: 16.5; mm
